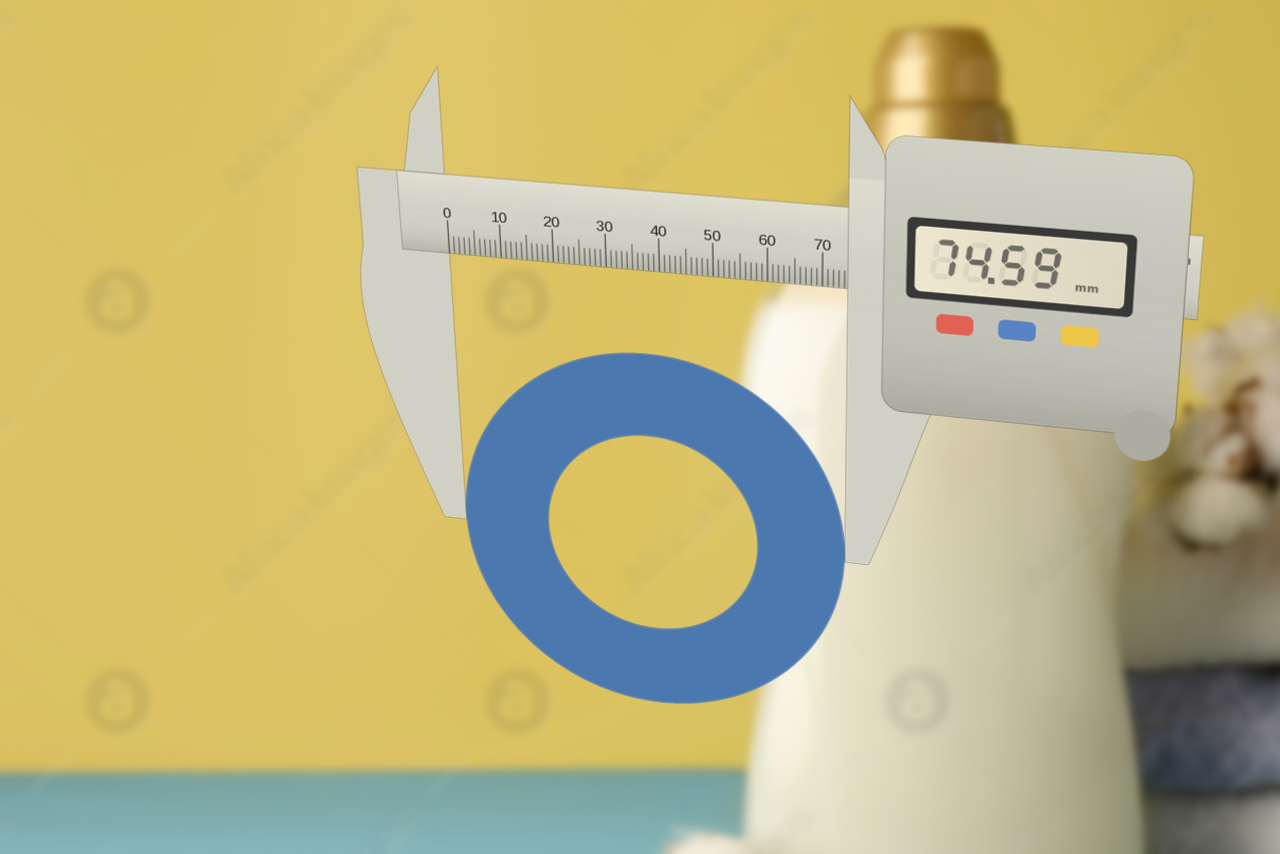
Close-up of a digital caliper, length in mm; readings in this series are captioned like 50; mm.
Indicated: 74.59; mm
